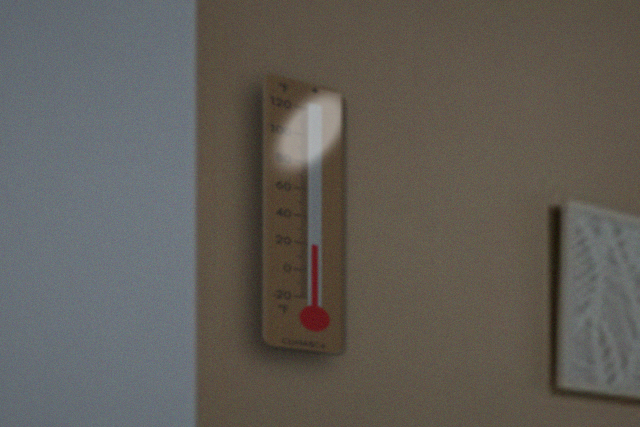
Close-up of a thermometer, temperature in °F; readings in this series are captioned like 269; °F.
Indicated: 20; °F
